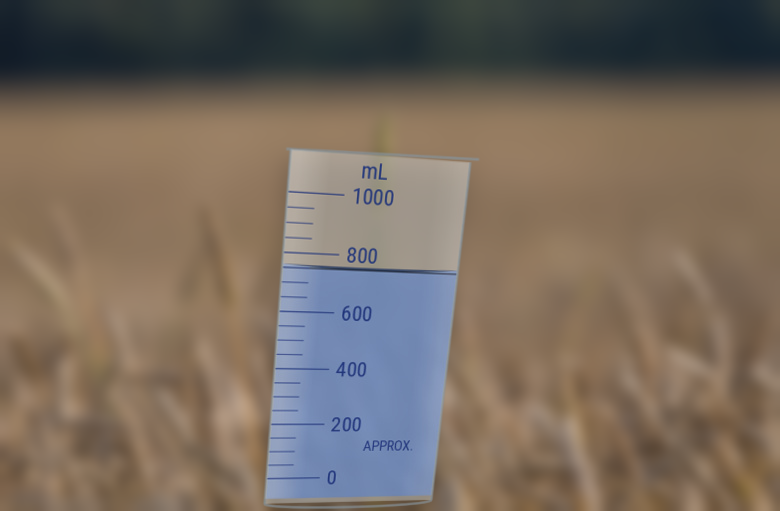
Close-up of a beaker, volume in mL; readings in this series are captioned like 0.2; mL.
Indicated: 750; mL
